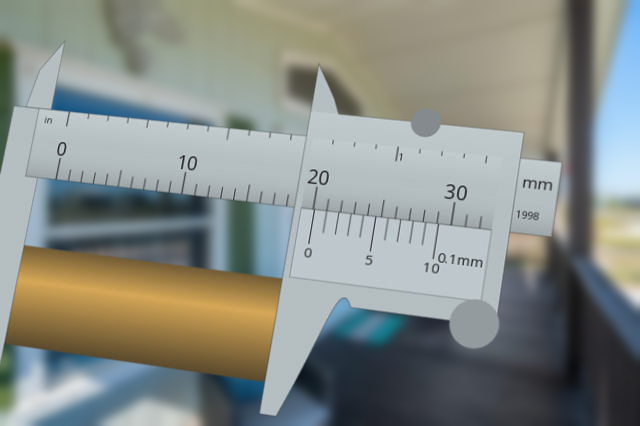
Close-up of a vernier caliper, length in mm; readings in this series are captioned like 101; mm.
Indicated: 20.1; mm
